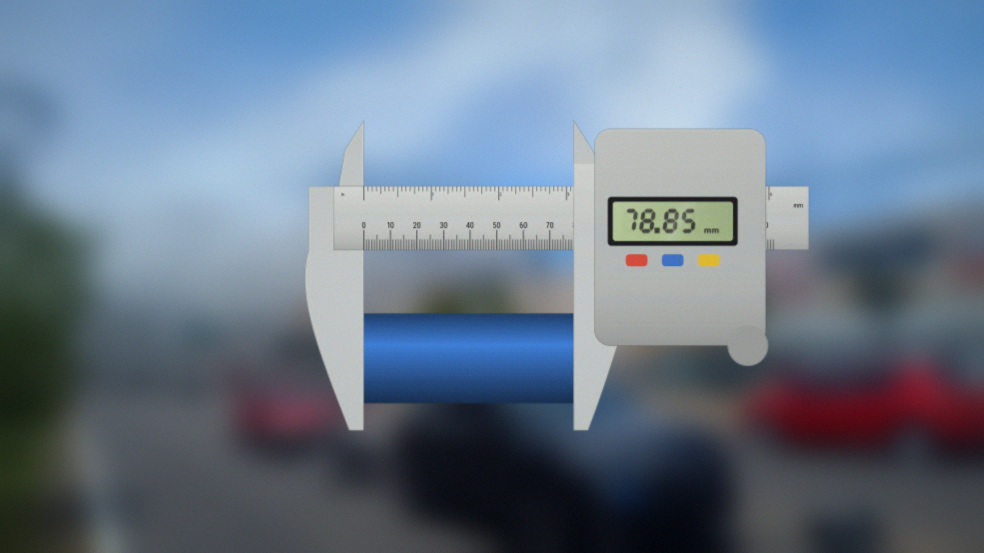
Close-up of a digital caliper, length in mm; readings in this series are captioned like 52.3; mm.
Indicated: 78.85; mm
